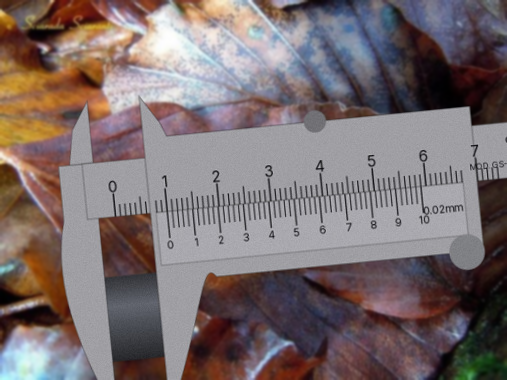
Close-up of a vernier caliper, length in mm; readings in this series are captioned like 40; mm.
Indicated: 10.0; mm
